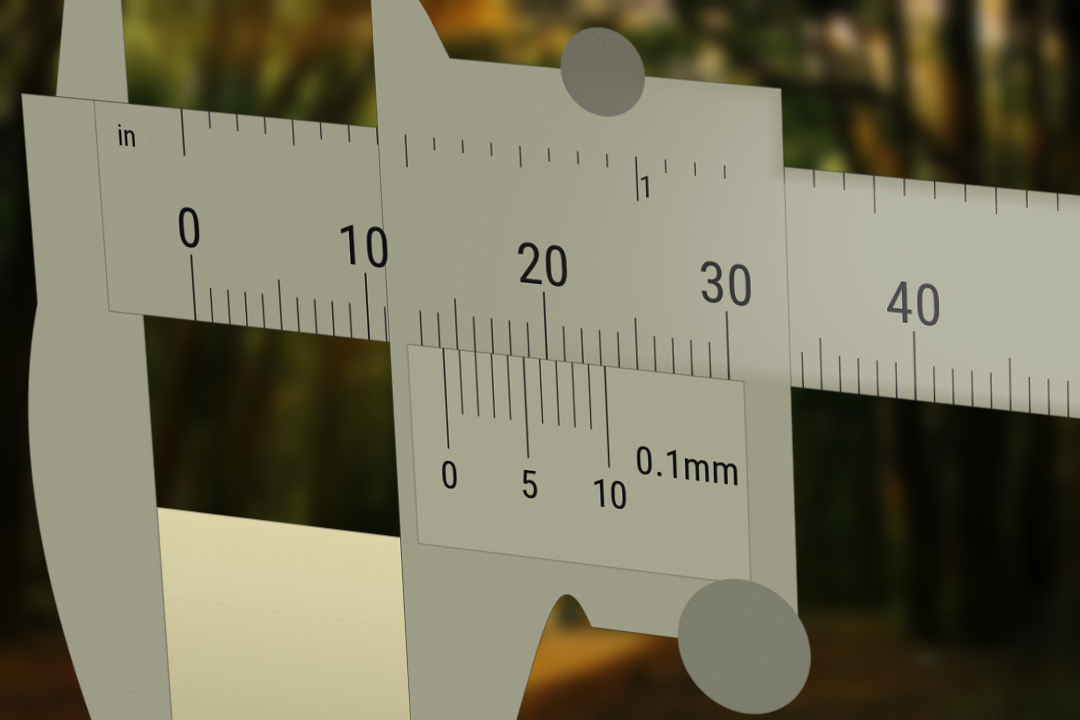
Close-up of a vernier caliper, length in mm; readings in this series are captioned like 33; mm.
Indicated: 14.2; mm
